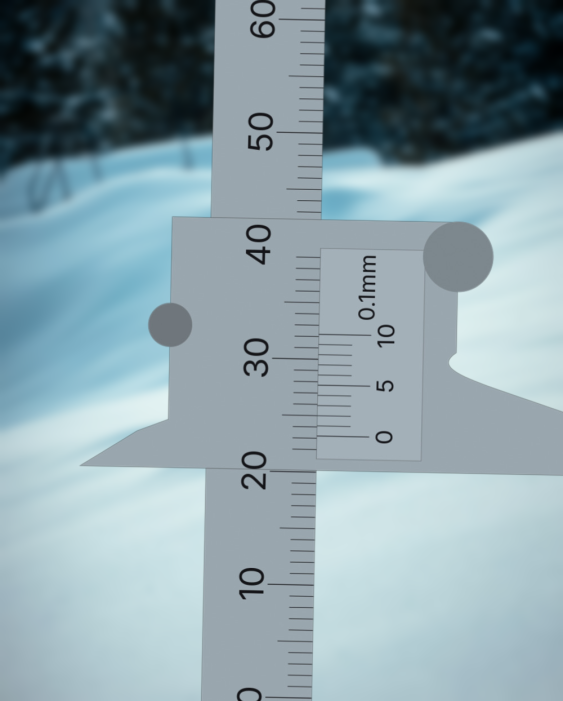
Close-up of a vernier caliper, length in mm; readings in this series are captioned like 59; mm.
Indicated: 23.2; mm
